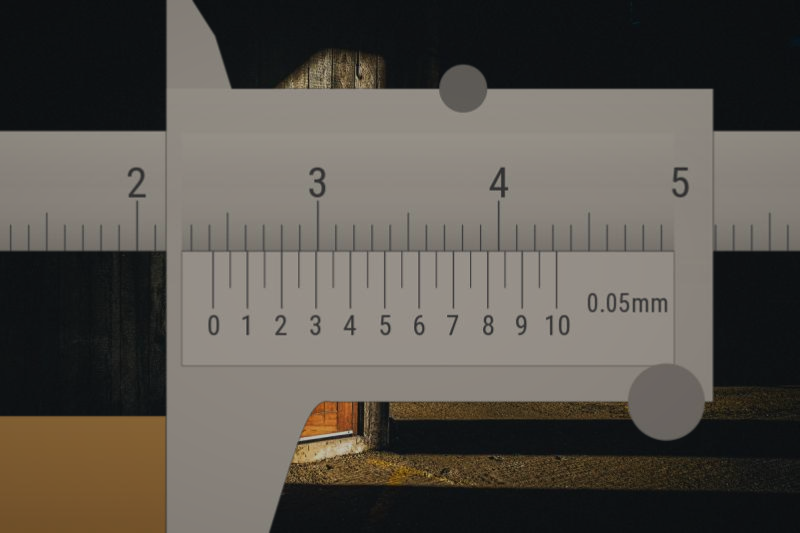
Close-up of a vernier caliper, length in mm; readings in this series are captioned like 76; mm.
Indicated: 24.2; mm
